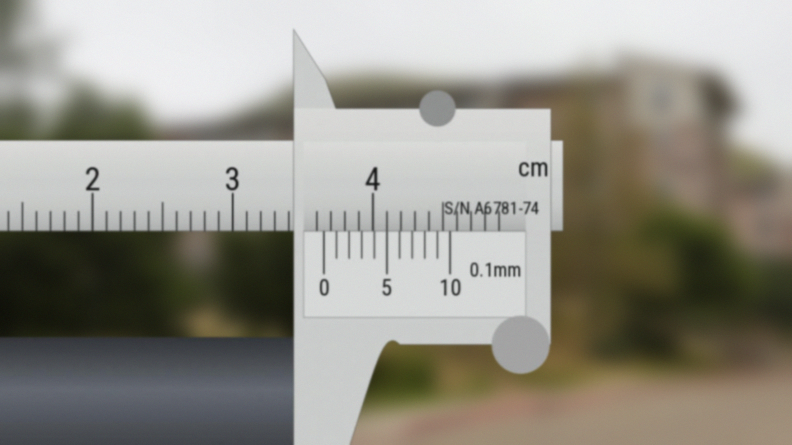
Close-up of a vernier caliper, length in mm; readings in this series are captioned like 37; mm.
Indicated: 36.5; mm
